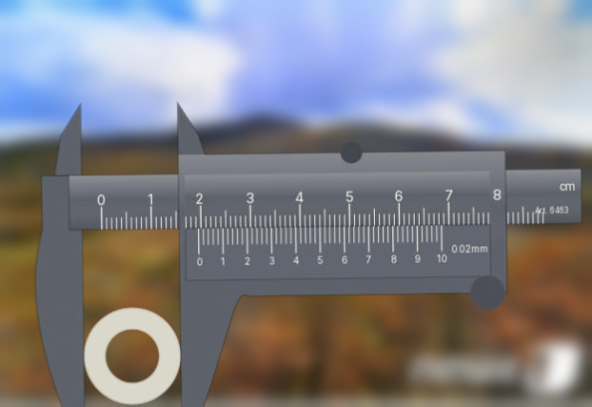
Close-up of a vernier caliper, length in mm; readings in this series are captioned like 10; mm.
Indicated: 19.5; mm
